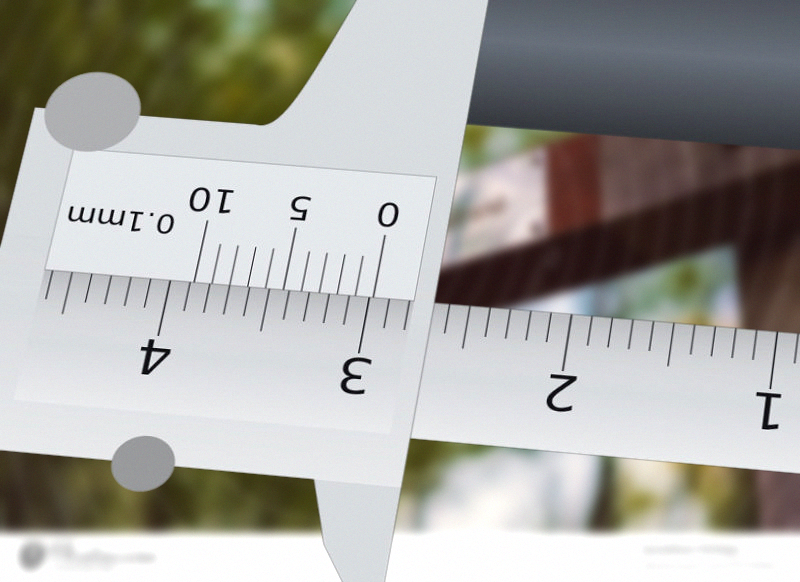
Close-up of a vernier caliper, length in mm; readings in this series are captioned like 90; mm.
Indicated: 29.8; mm
